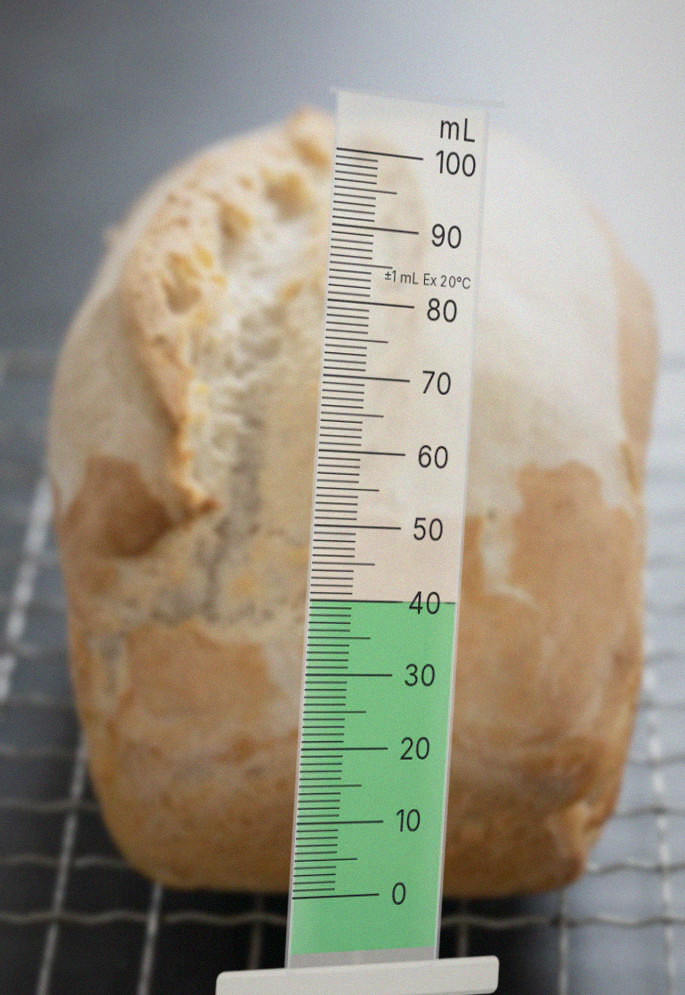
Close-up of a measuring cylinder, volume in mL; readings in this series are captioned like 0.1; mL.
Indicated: 40; mL
